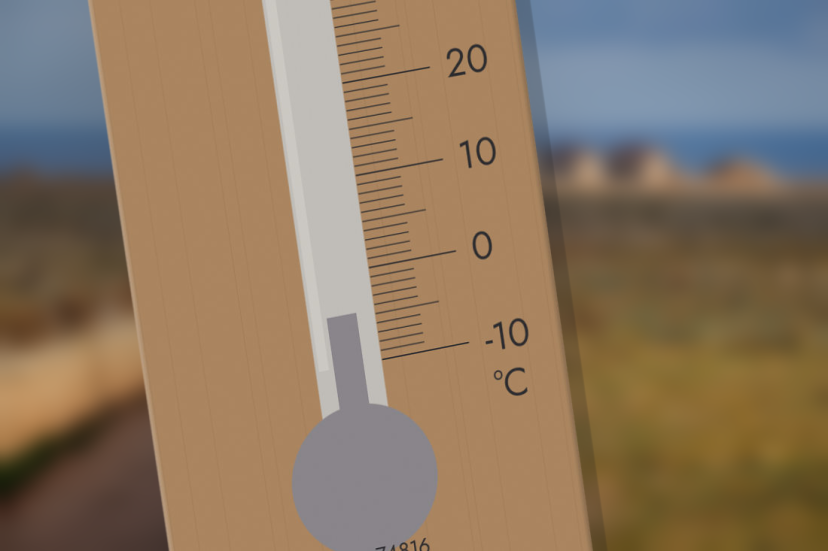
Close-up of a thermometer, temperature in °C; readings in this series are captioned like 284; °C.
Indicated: -4.5; °C
